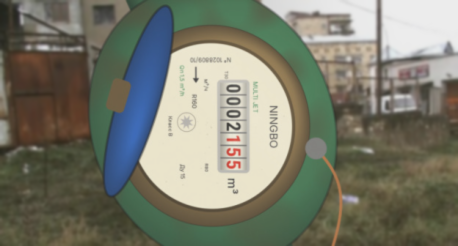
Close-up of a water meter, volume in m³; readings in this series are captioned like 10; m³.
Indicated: 2.155; m³
